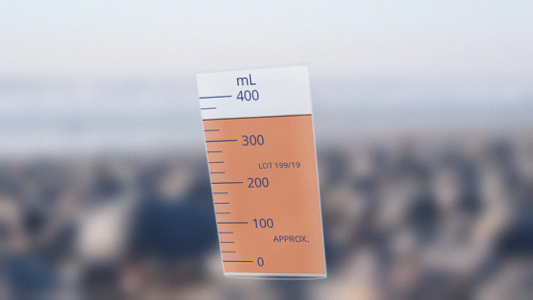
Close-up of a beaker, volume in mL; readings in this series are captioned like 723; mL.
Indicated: 350; mL
